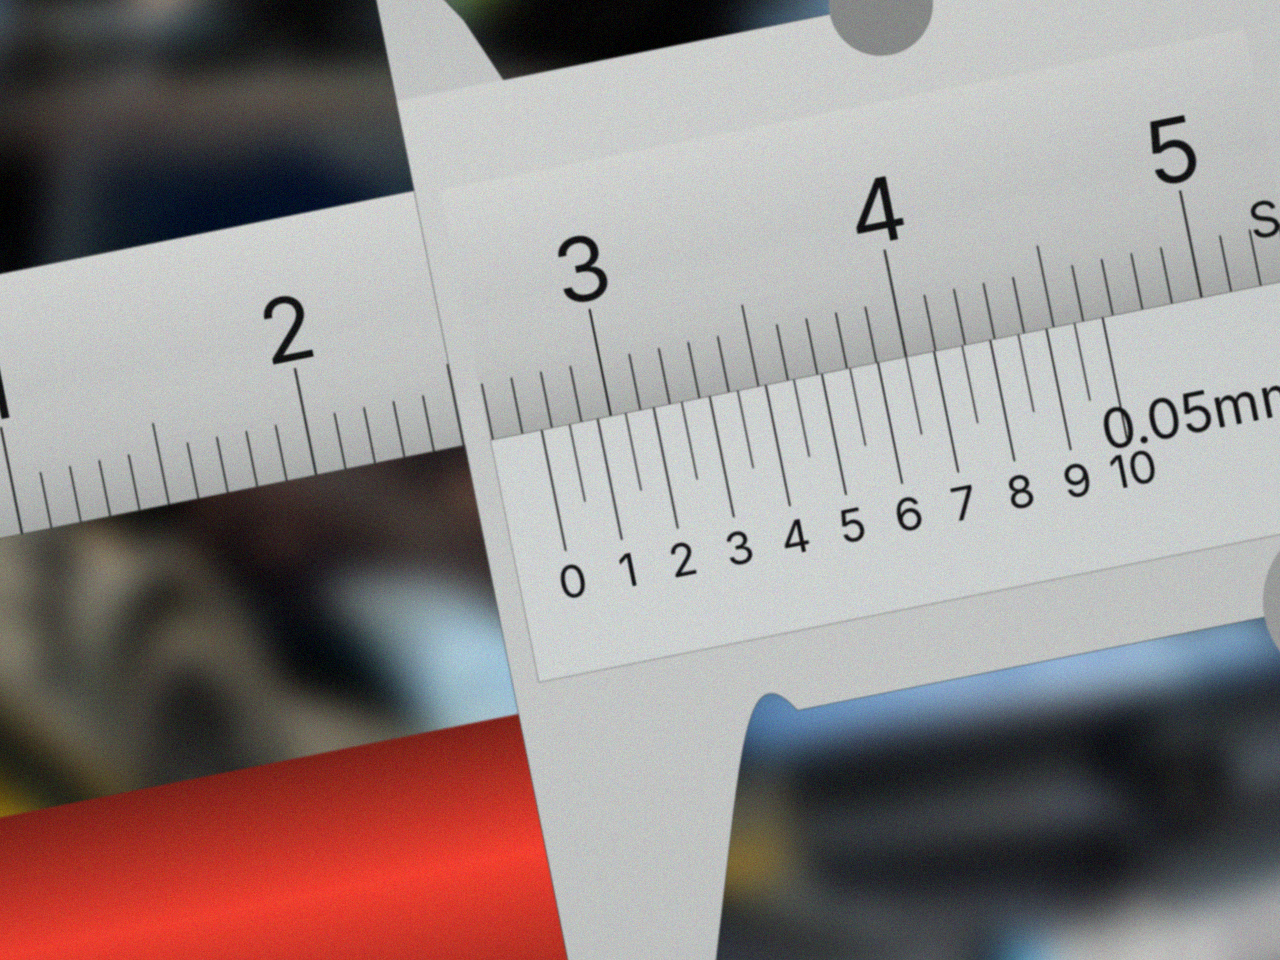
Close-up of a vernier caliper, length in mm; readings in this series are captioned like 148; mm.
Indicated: 27.65; mm
